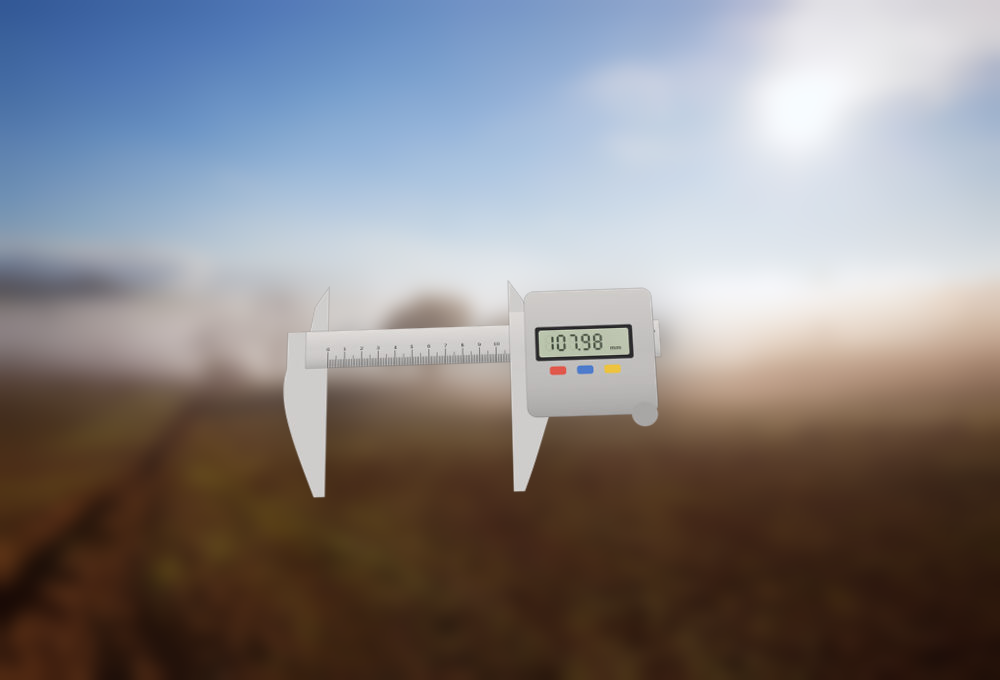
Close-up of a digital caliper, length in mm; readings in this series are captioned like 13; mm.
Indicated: 107.98; mm
